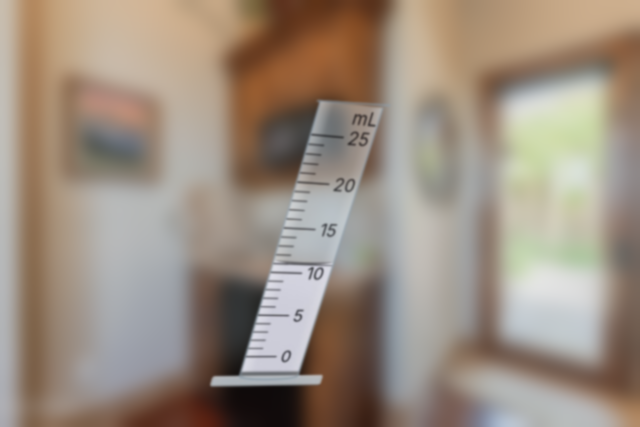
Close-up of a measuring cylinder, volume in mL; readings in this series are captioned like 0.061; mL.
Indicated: 11; mL
